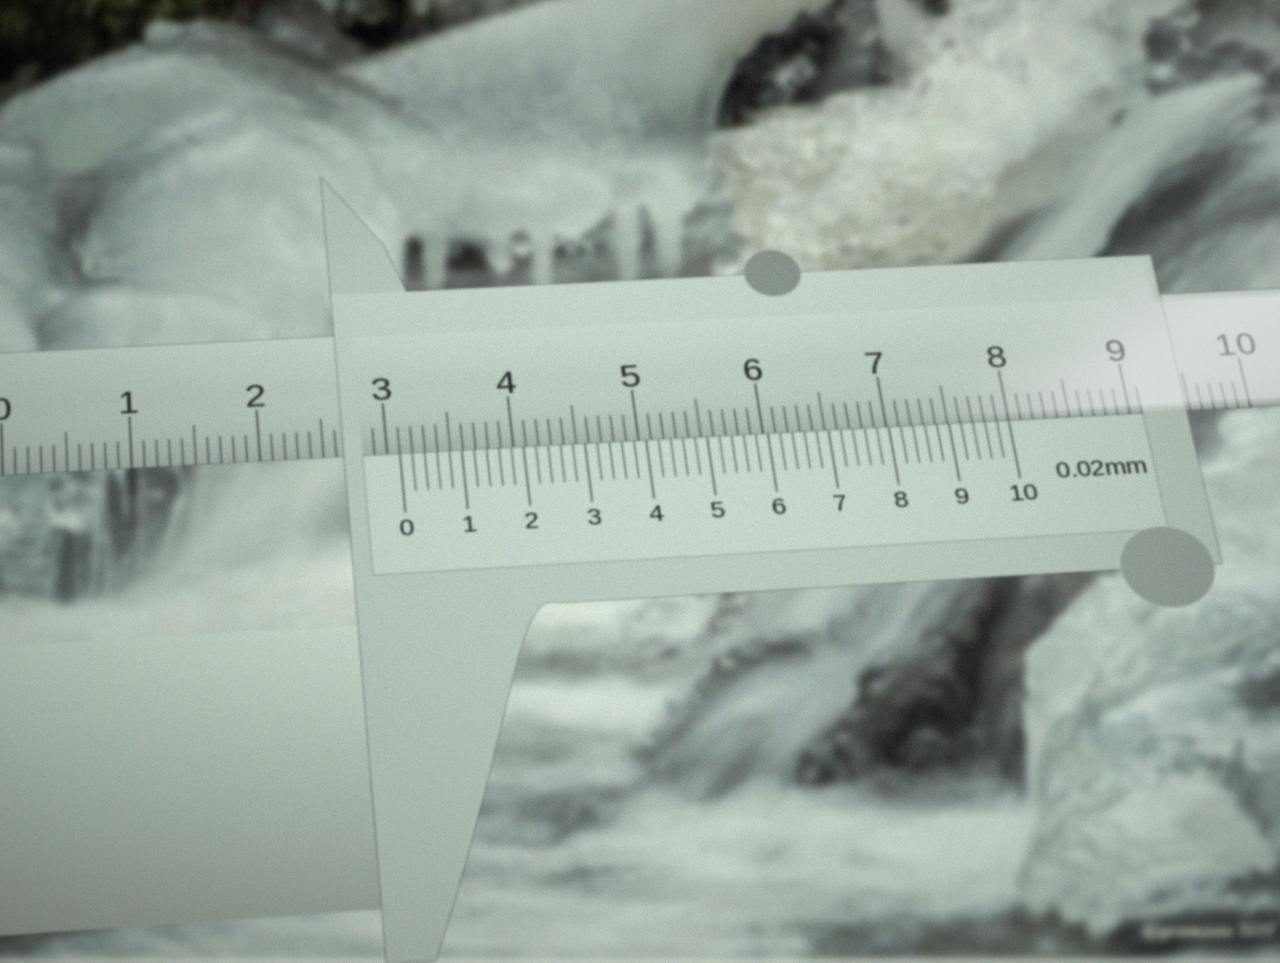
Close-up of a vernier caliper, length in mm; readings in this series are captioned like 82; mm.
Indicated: 31.0; mm
